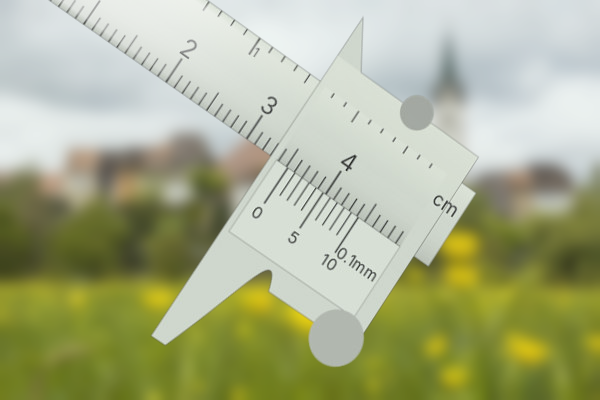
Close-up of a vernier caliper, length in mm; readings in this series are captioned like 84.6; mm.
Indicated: 35.2; mm
